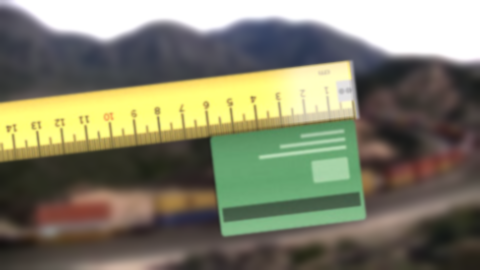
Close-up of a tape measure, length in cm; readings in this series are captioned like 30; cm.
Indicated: 6; cm
